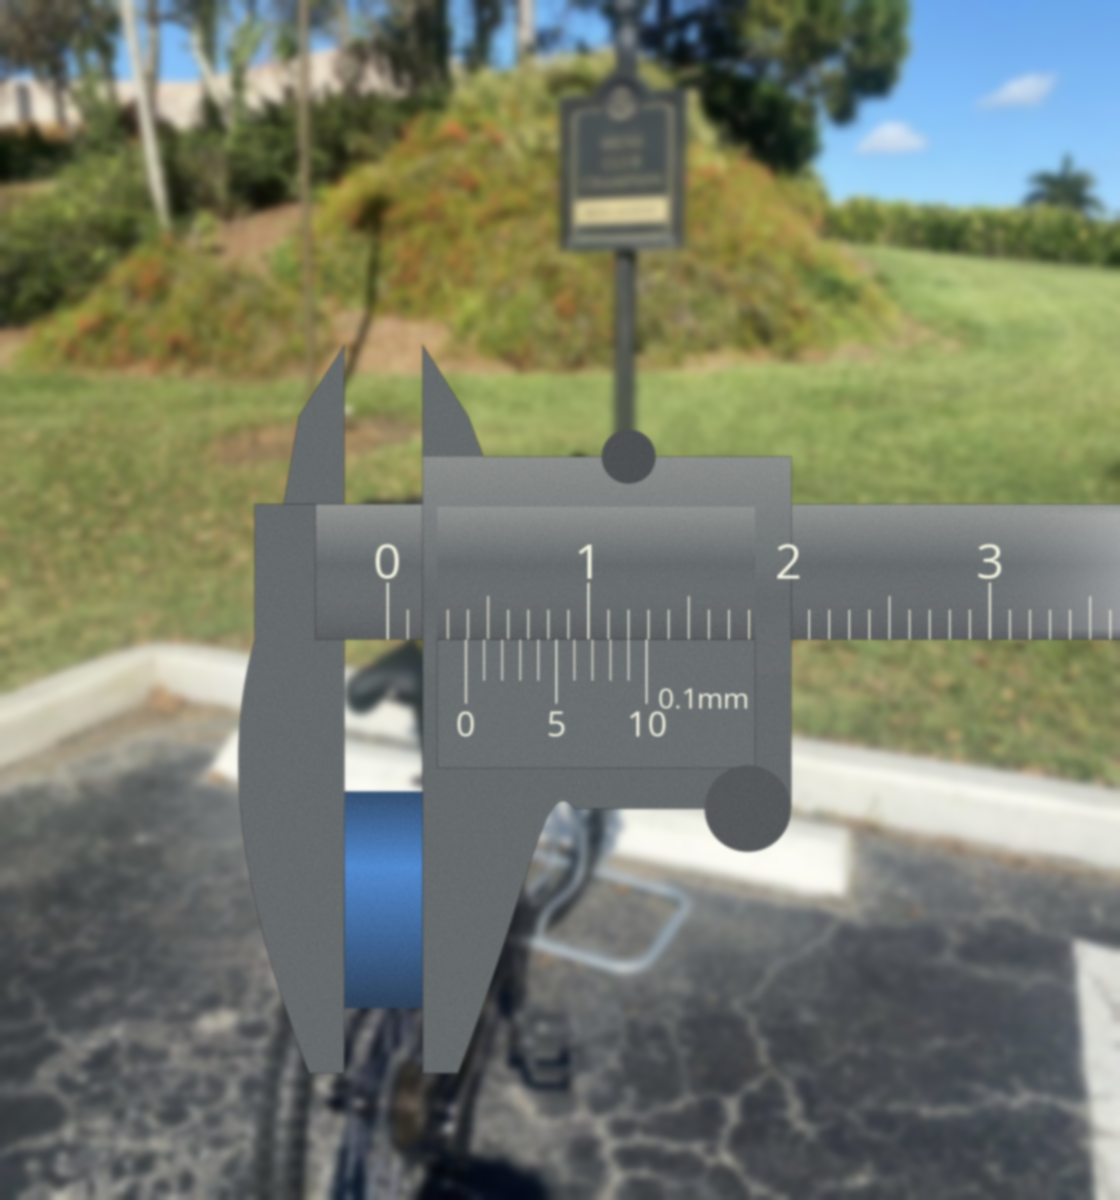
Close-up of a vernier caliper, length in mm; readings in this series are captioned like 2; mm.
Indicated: 3.9; mm
